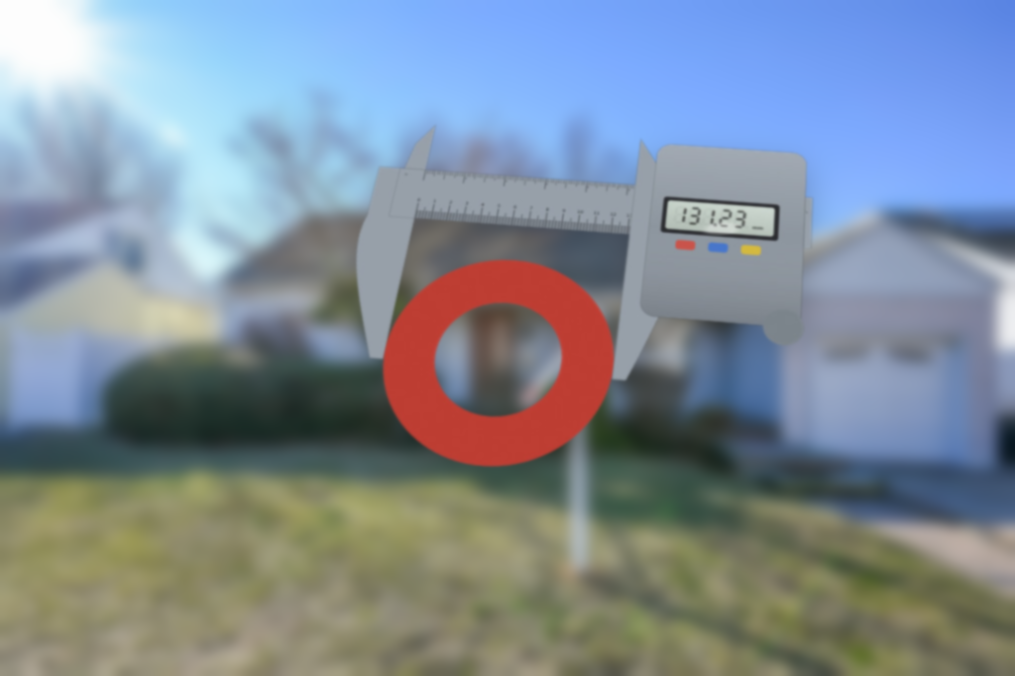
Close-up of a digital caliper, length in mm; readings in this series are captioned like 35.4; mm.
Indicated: 131.23; mm
